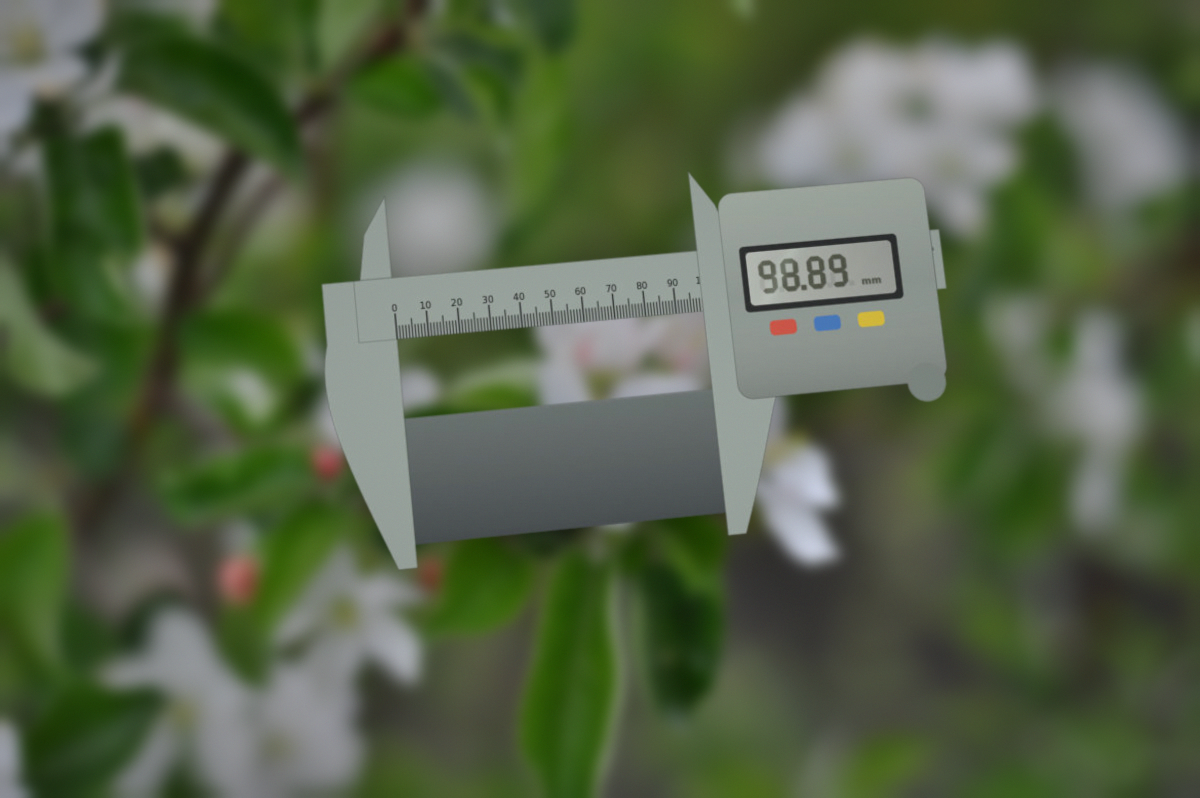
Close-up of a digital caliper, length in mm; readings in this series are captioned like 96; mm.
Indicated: 98.89; mm
